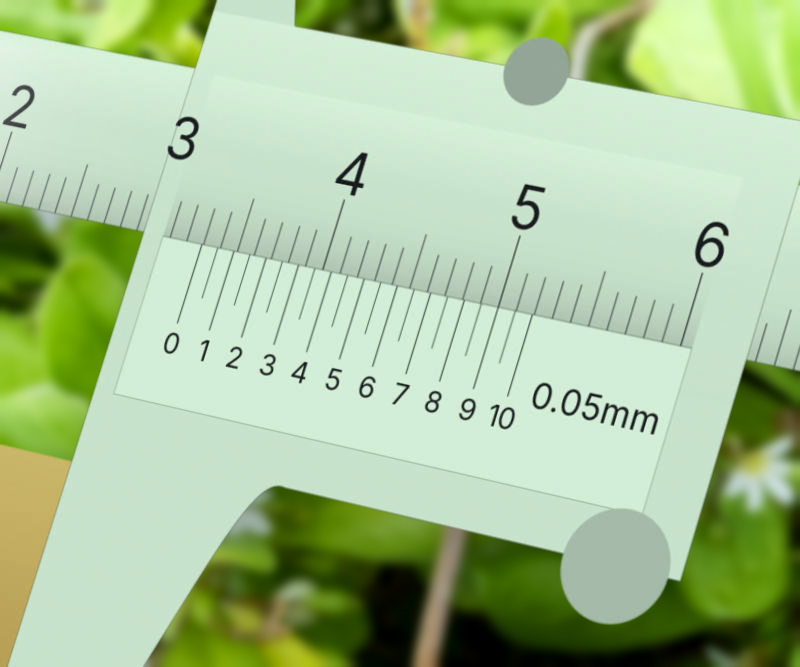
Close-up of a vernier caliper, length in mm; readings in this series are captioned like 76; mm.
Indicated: 32.9; mm
